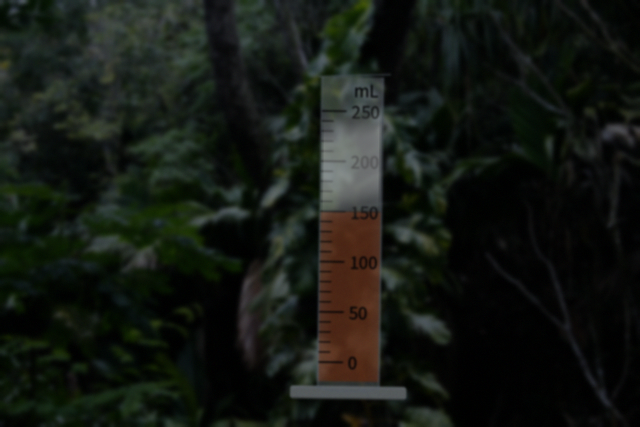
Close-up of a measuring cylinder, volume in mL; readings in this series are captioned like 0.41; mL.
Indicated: 150; mL
